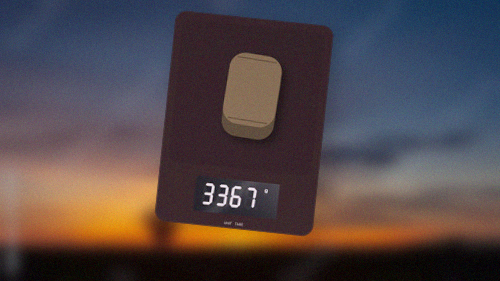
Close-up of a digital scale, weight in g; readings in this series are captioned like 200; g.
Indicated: 3367; g
